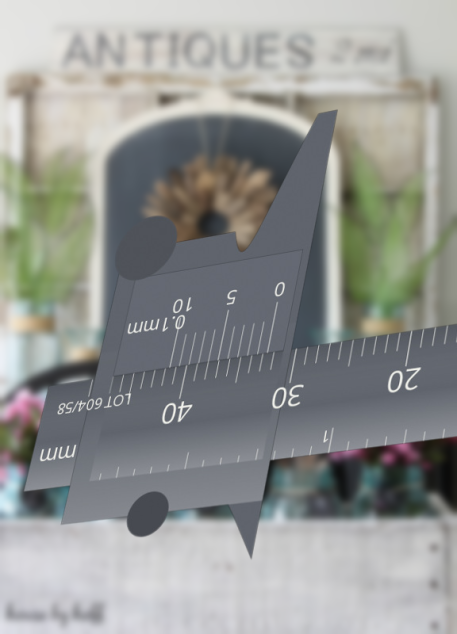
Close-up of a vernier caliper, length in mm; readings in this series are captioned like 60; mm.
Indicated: 32.6; mm
